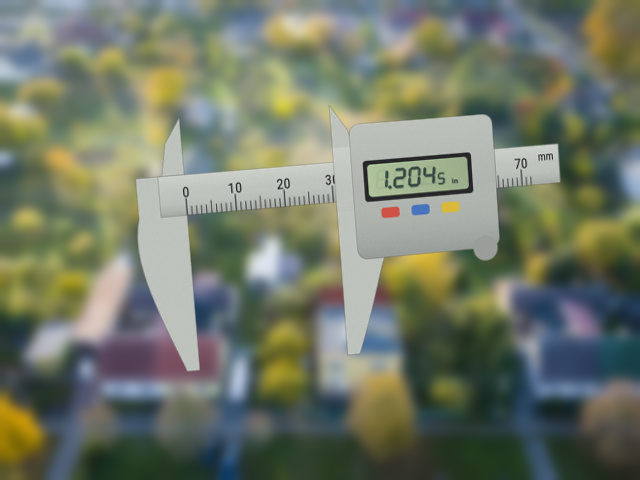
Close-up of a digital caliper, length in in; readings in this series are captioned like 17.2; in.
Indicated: 1.2045; in
